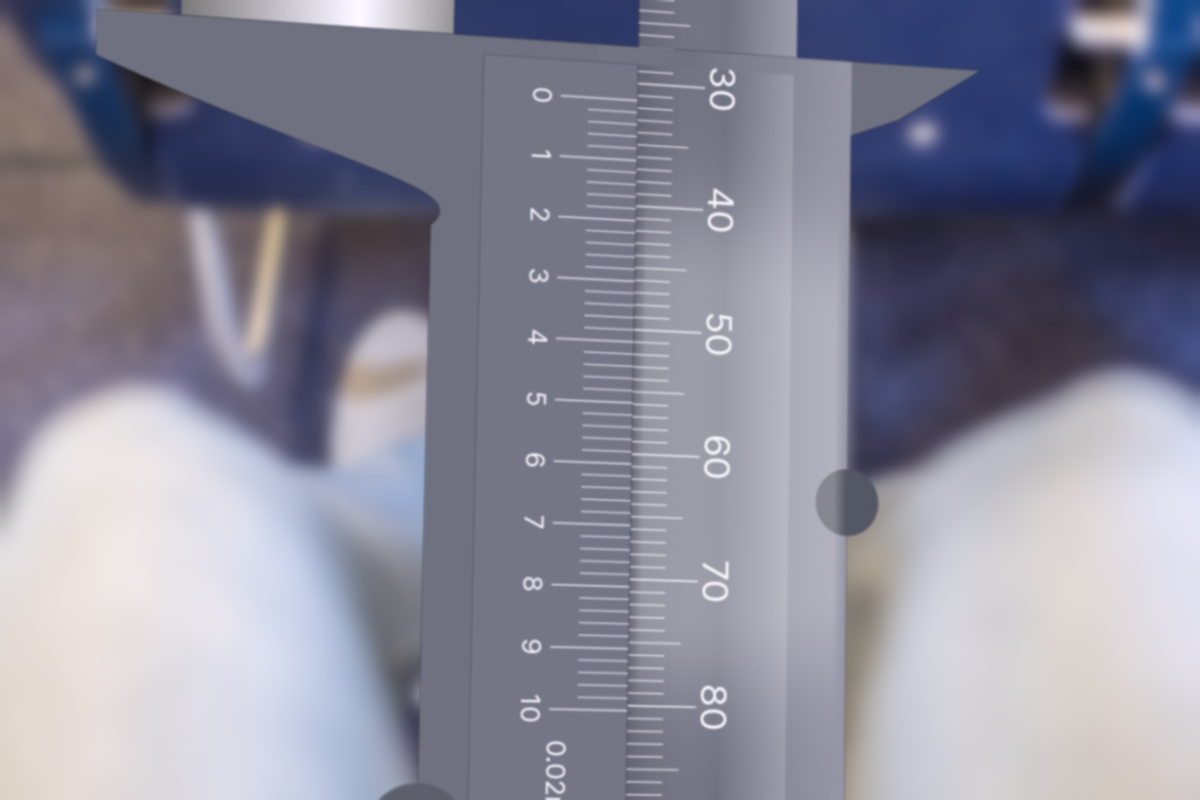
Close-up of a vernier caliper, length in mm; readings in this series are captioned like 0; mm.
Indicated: 31.4; mm
